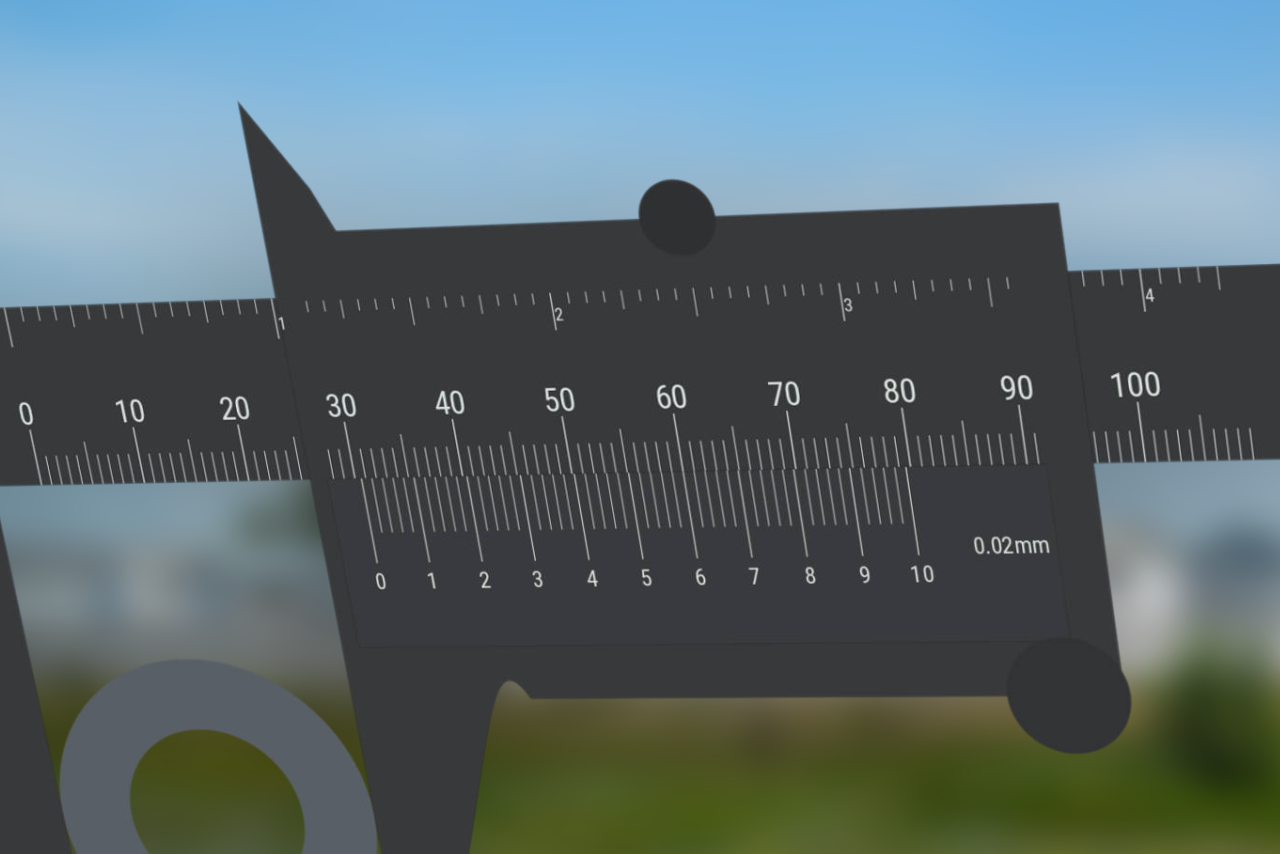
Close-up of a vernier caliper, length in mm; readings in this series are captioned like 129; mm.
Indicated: 30.6; mm
